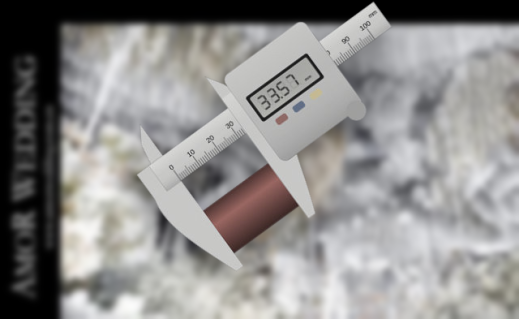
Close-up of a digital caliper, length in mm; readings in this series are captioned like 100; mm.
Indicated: 33.57; mm
